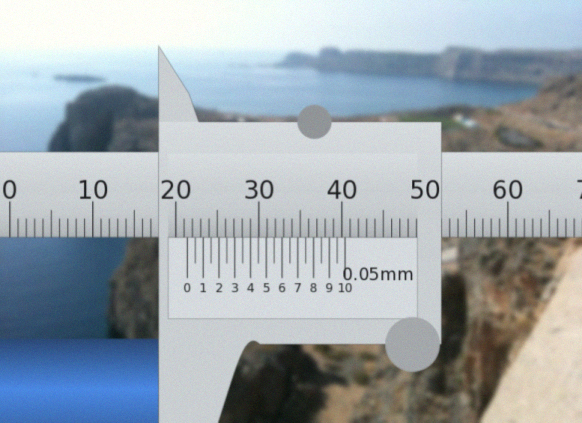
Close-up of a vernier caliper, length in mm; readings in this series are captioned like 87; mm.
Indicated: 21.4; mm
